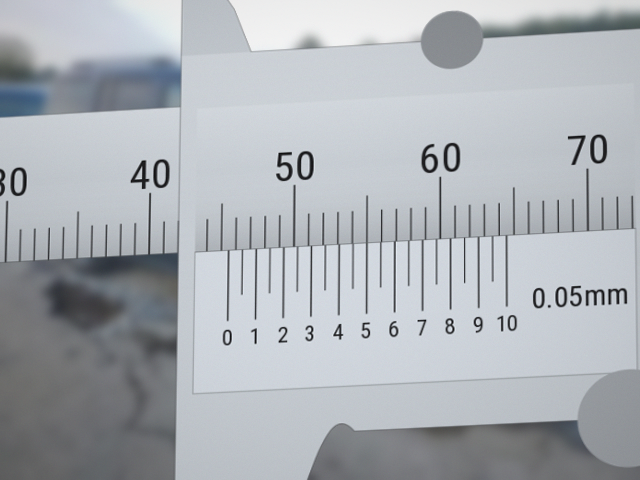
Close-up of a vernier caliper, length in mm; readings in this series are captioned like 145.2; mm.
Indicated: 45.5; mm
